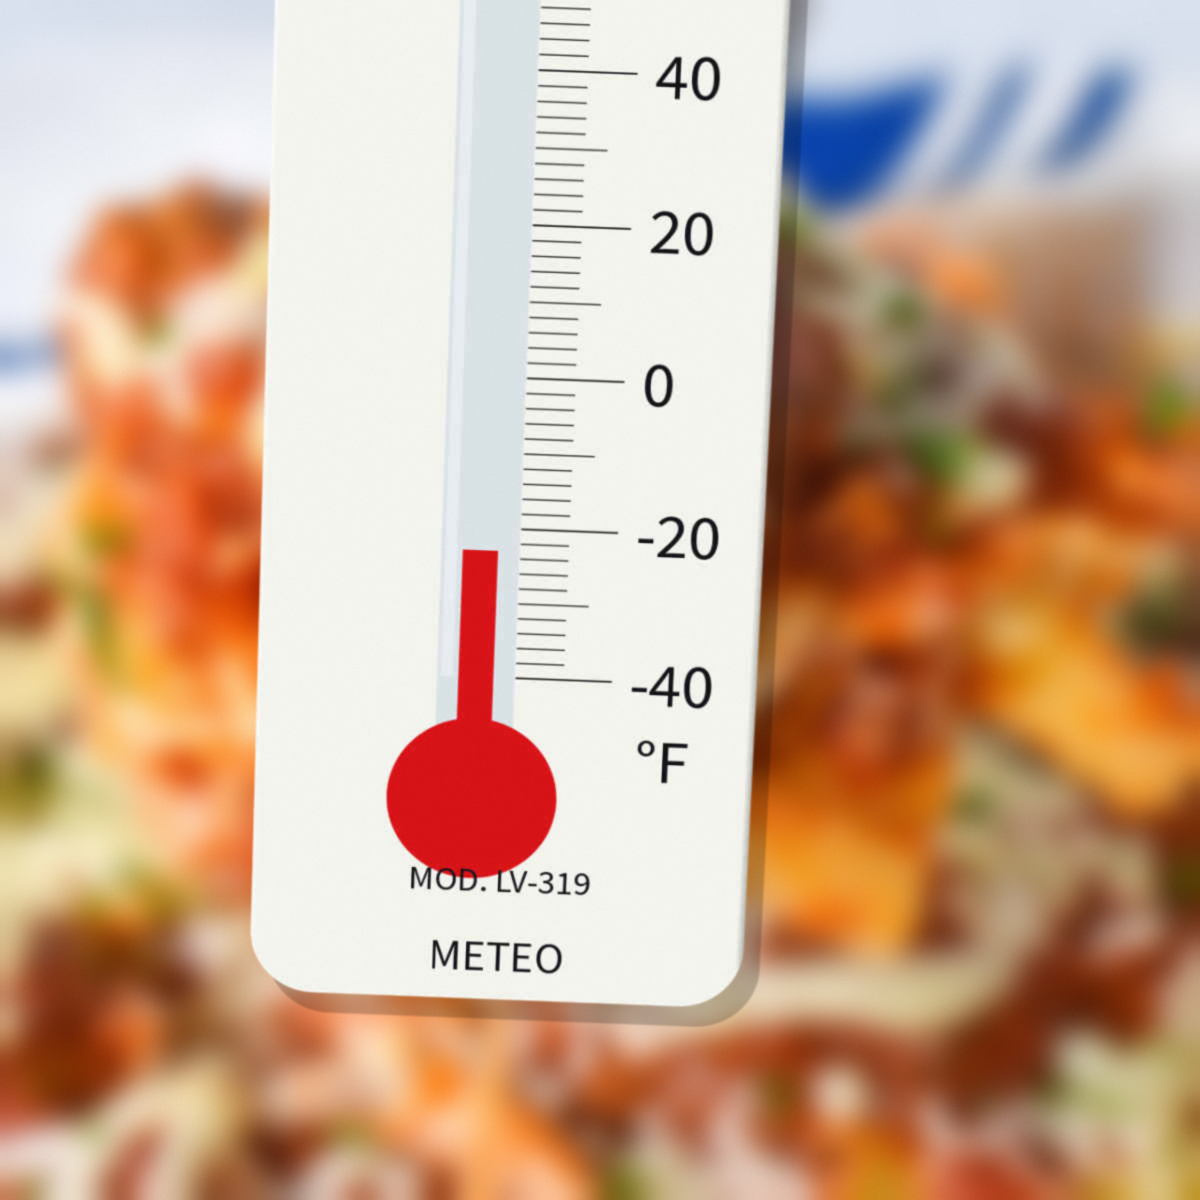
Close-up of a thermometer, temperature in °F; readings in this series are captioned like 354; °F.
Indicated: -23; °F
